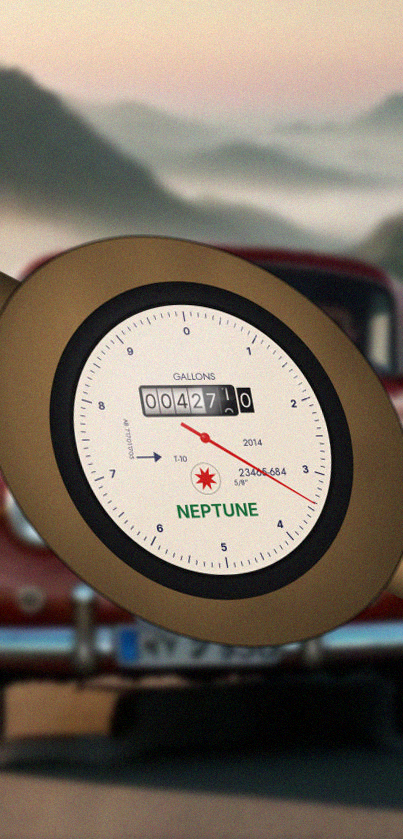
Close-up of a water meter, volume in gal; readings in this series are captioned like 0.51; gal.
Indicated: 42713.4; gal
